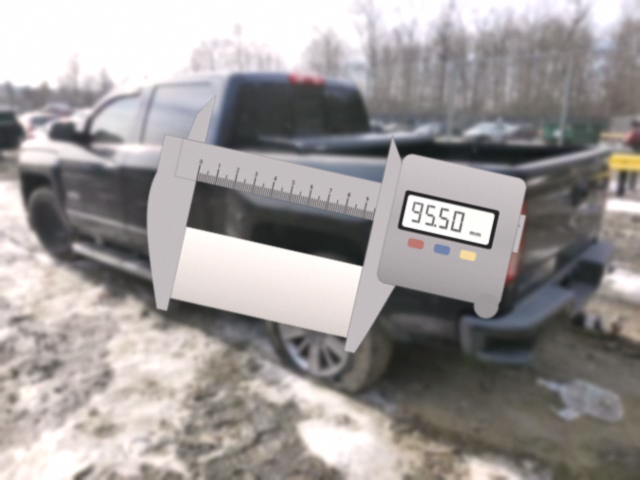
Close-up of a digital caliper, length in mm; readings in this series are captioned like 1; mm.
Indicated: 95.50; mm
